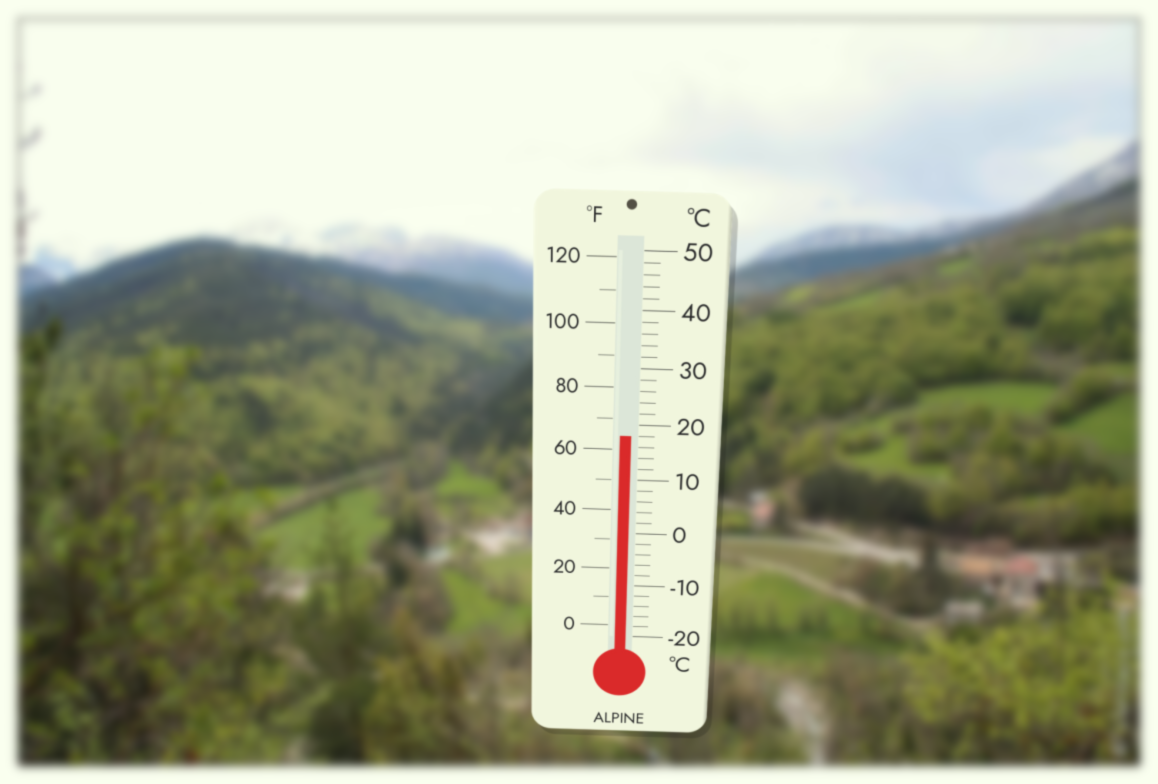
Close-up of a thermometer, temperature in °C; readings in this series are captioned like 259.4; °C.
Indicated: 18; °C
